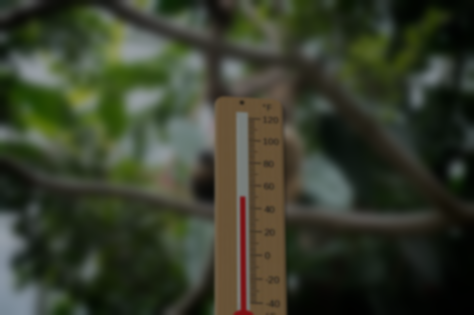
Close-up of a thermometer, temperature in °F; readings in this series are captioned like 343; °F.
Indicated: 50; °F
